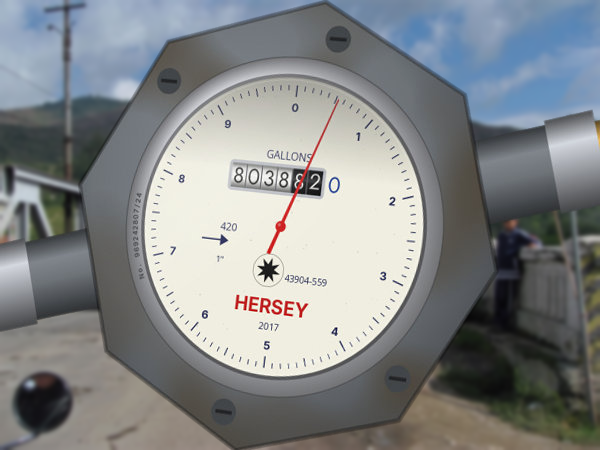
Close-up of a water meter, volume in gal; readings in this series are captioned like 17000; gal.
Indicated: 8038820.5; gal
